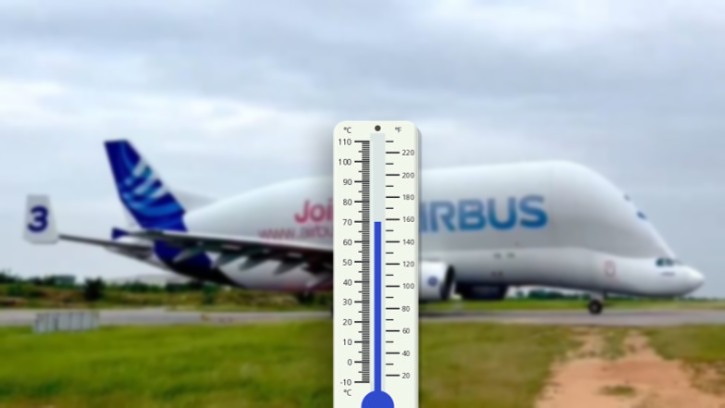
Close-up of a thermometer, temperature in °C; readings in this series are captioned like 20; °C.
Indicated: 70; °C
